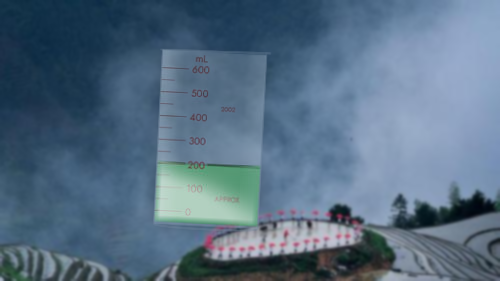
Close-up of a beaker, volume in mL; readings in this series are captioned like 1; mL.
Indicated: 200; mL
